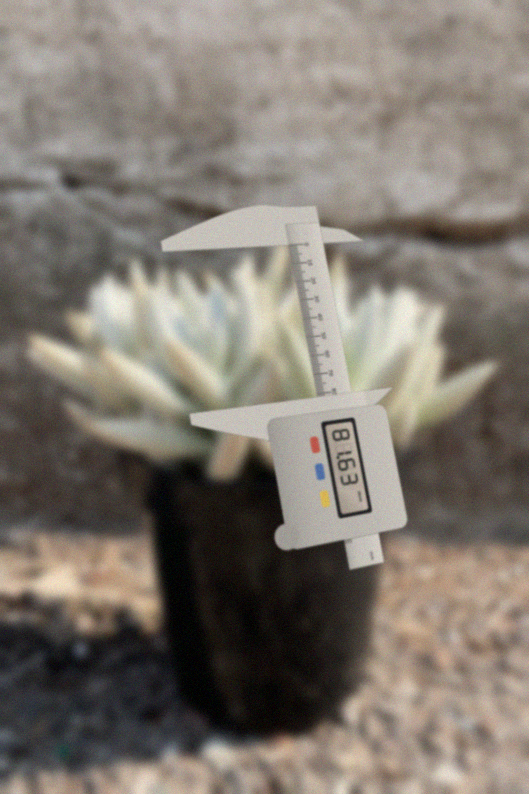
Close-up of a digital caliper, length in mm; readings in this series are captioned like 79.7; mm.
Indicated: 81.63; mm
